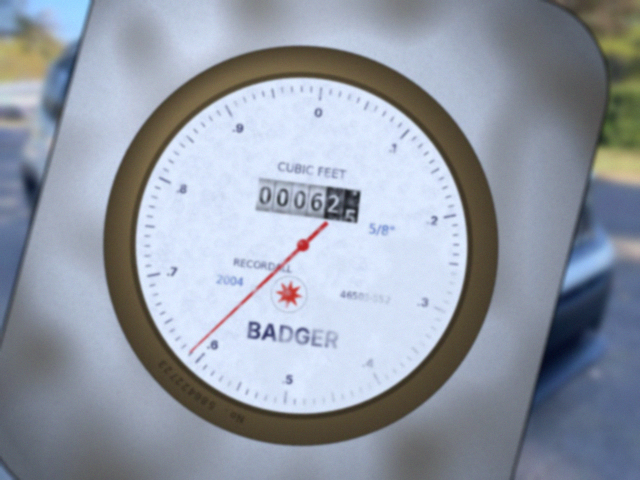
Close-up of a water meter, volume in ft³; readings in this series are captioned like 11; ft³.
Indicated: 624.61; ft³
